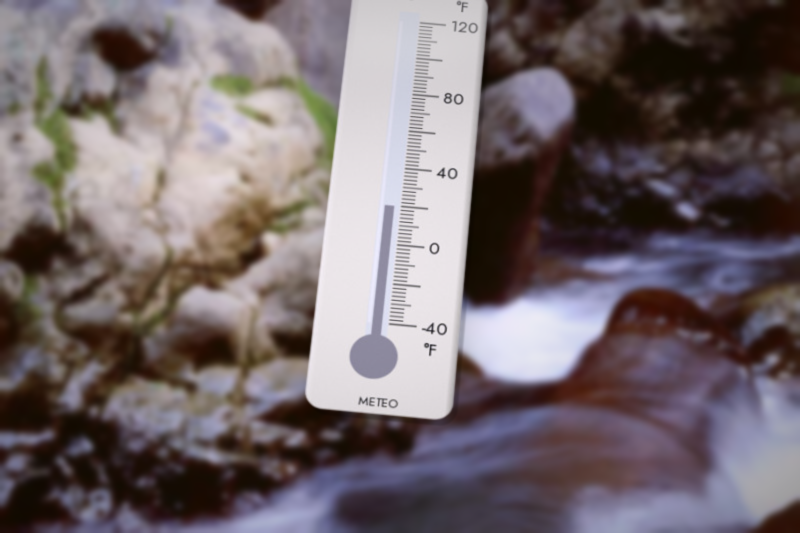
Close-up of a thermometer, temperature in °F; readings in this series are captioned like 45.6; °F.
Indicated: 20; °F
